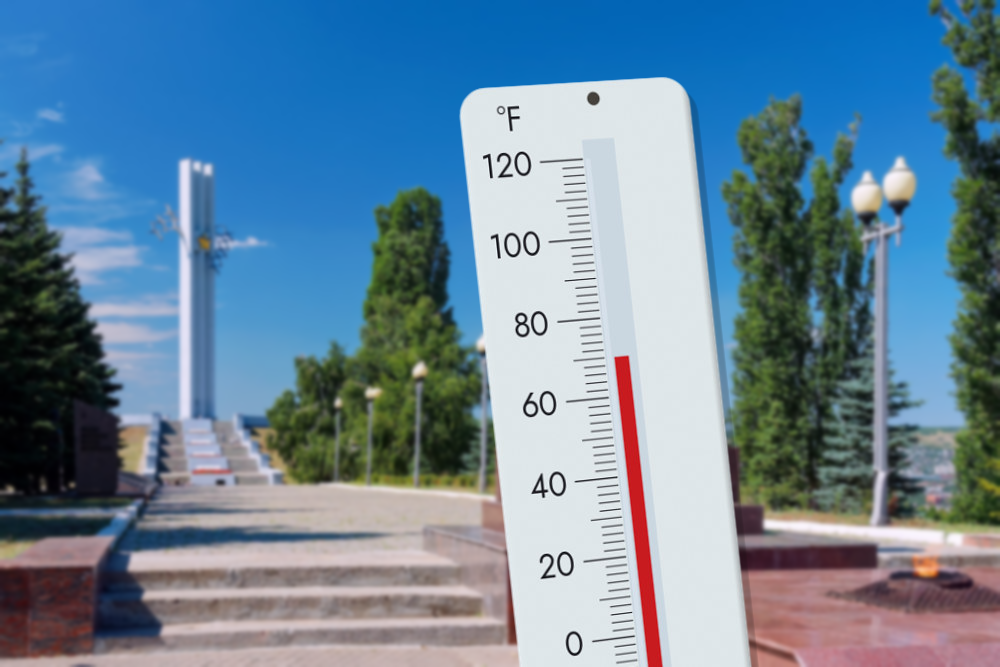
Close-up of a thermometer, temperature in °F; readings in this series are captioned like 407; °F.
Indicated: 70; °F
